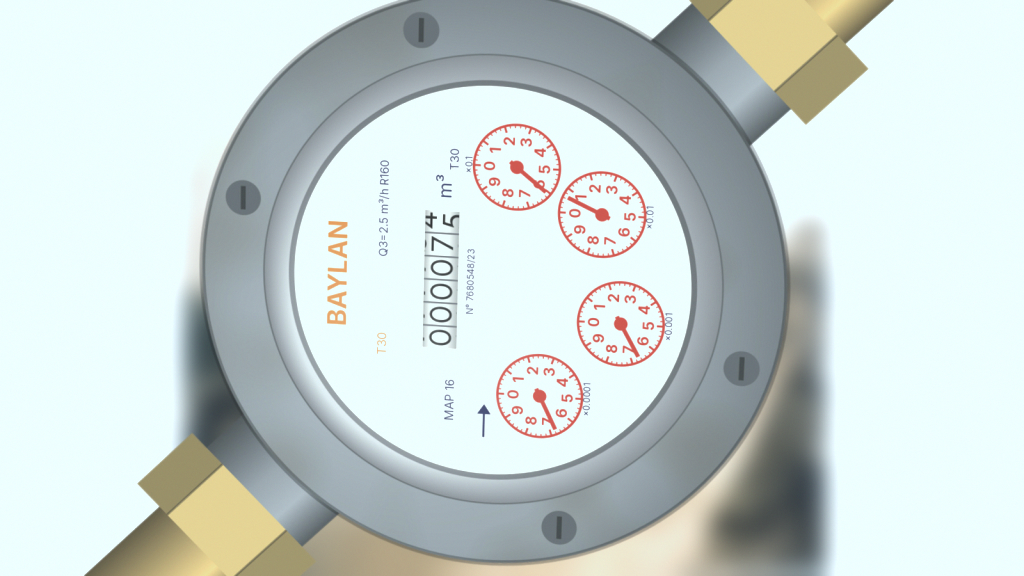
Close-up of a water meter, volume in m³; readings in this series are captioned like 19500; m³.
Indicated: 74.6066; m³
